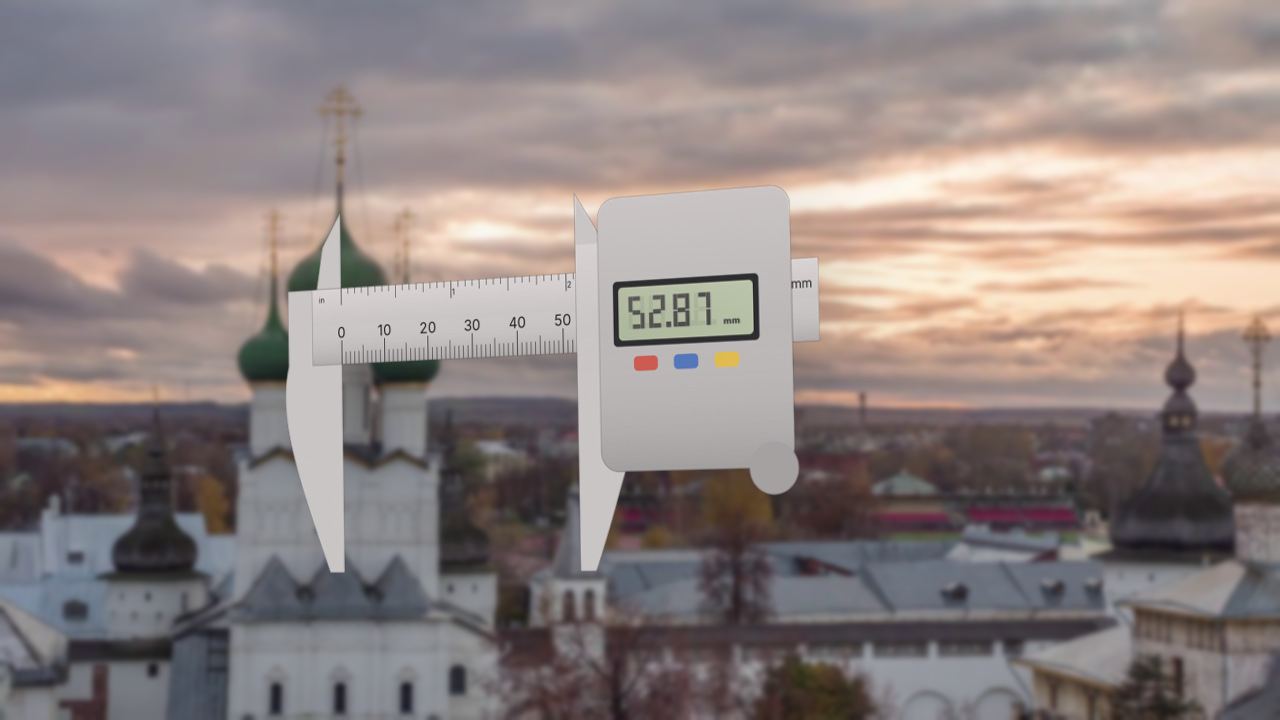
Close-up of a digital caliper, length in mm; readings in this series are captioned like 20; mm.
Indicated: 52.87; mm
